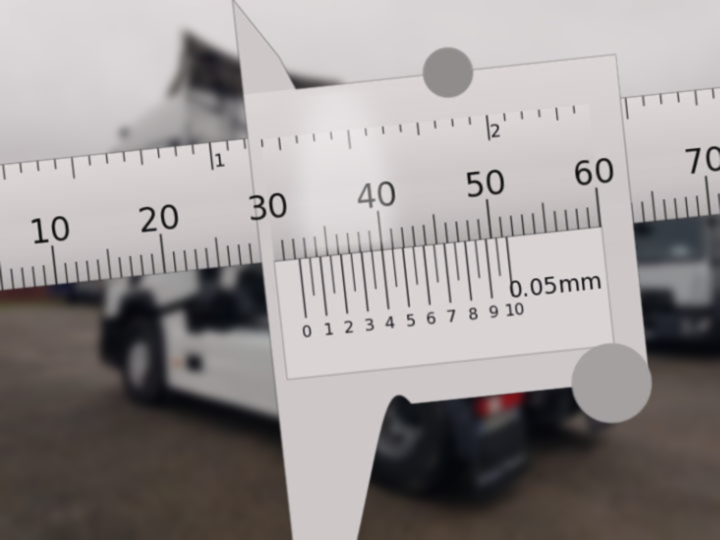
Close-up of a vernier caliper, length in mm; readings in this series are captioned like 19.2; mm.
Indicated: 32.4; mm
